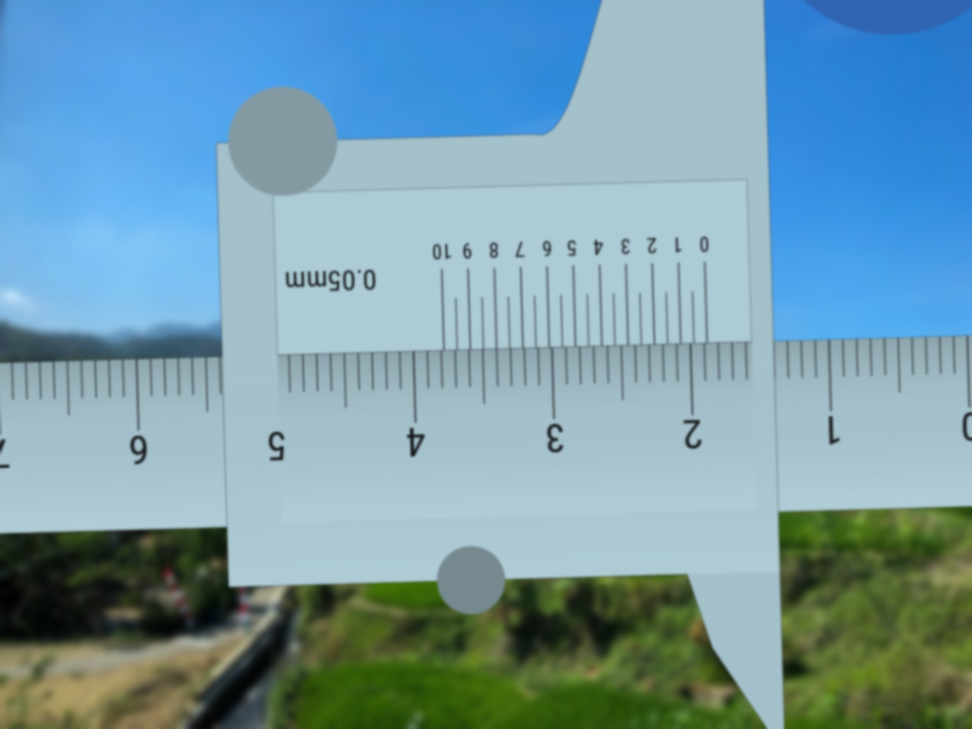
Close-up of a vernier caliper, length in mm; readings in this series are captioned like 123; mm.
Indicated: 18.8; mm
